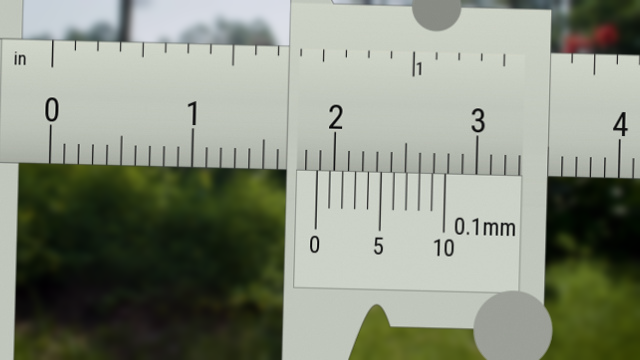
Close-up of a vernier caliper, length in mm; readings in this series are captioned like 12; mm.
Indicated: 18.8; mm
